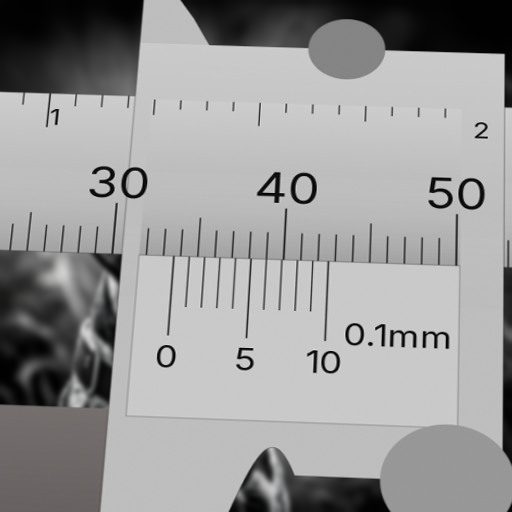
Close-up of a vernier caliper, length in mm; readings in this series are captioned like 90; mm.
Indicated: 33.6; mm
